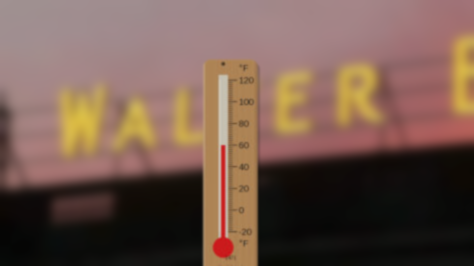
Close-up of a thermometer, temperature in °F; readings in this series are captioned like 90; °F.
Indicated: 60; °F
